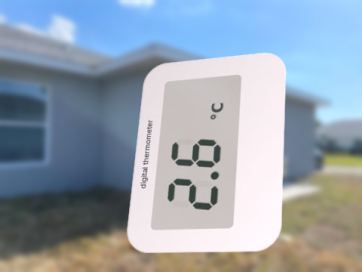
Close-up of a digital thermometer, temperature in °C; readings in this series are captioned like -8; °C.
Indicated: 2.6; °C
